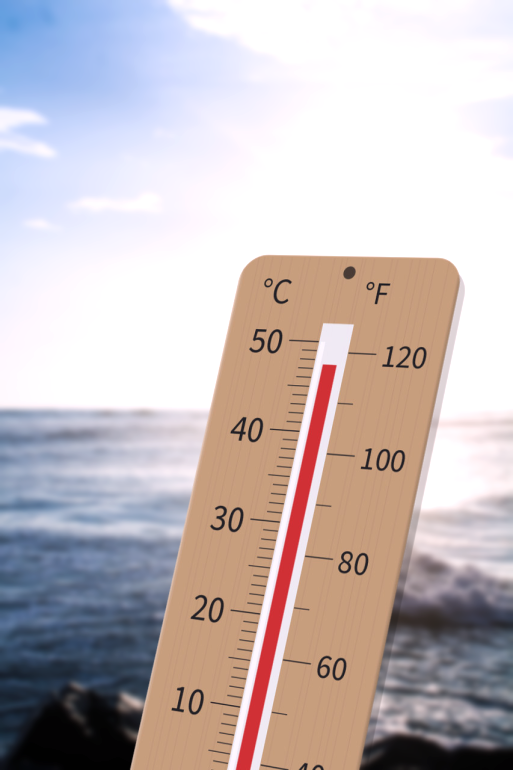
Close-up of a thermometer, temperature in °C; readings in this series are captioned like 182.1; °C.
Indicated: 47.5; °C
